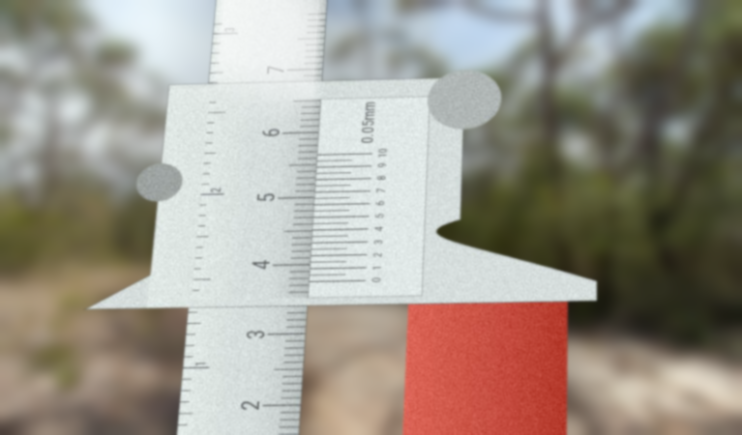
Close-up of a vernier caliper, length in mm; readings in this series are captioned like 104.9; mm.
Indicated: 37.5; mm
